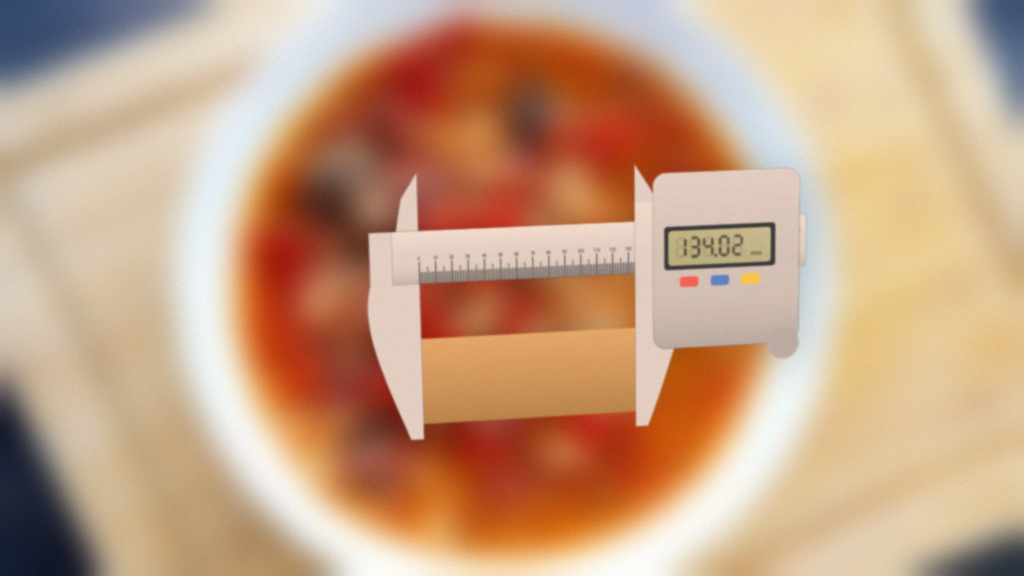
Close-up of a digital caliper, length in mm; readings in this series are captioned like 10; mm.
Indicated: 134.02; mm
